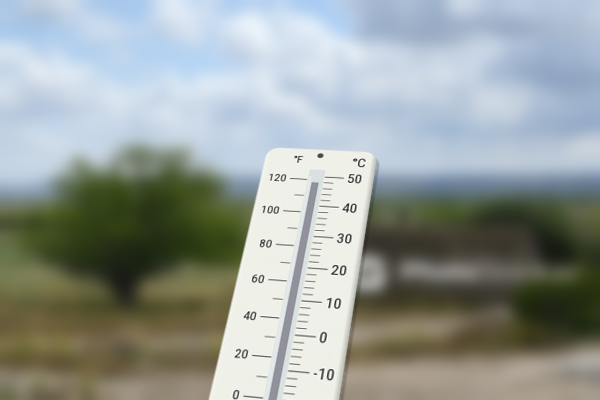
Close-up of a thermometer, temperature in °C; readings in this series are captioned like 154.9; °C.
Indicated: 48; °C
